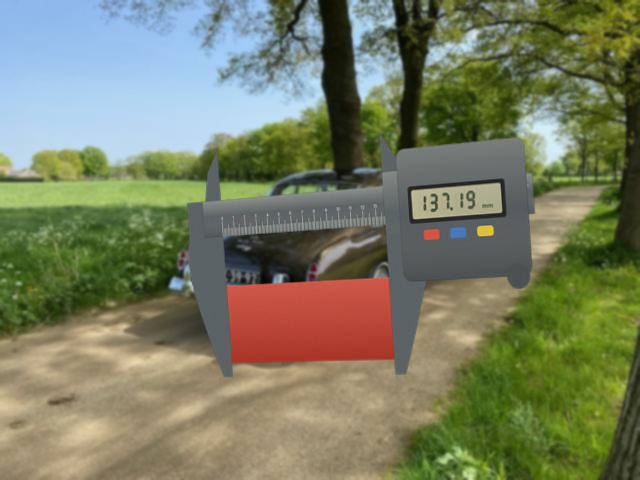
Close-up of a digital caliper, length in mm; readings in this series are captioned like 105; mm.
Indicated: 137.19; mm
